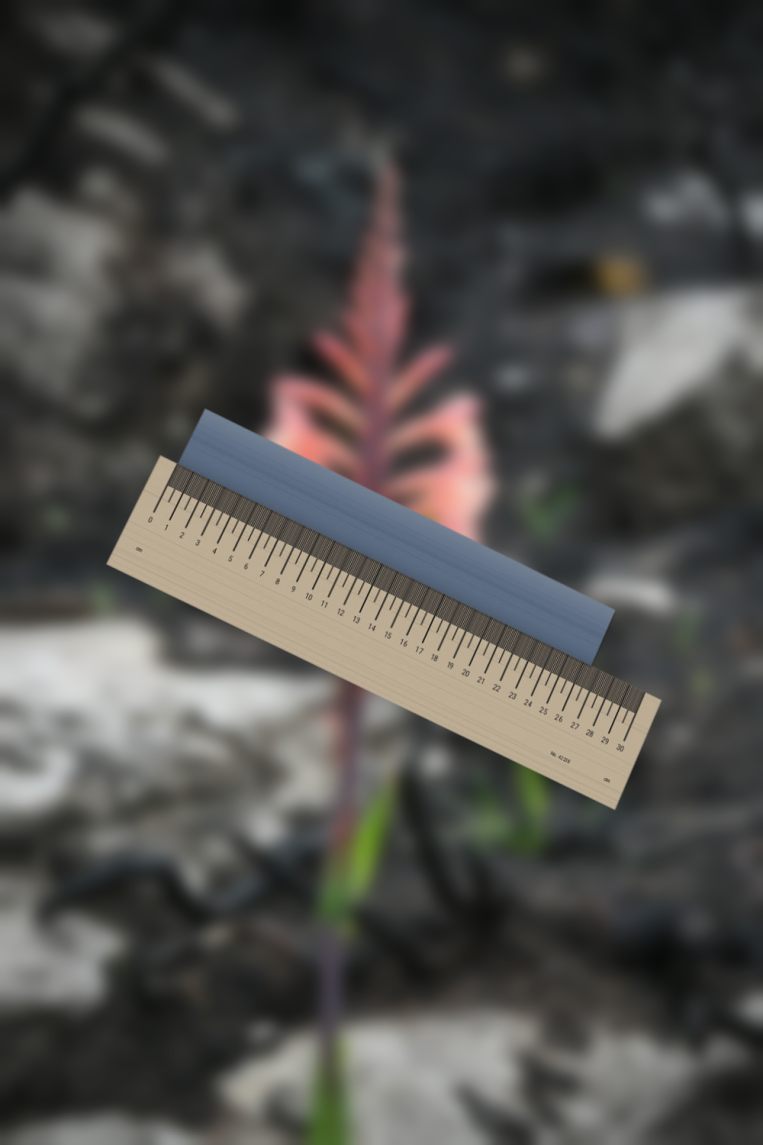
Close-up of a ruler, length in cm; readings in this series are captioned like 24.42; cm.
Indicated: 26.5; cm
